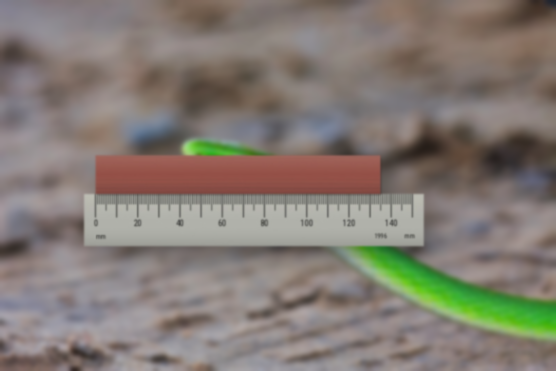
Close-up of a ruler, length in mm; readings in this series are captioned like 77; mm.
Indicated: 135; mm
